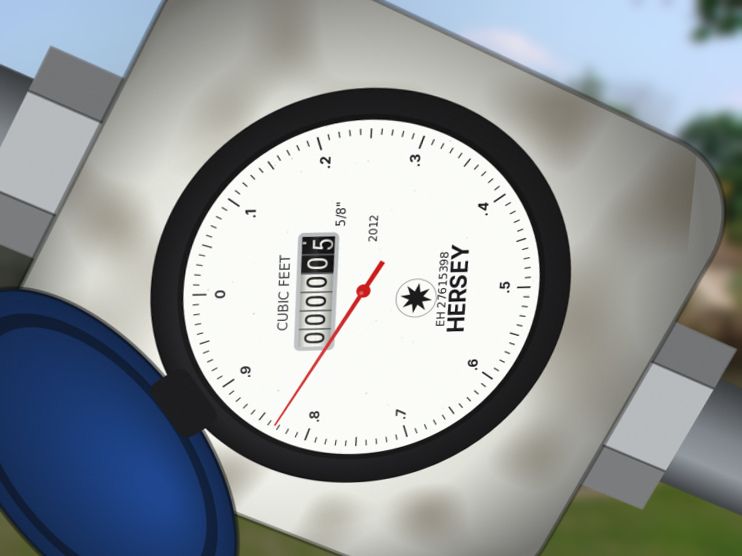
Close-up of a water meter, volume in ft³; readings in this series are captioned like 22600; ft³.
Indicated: 4.83; ft³
